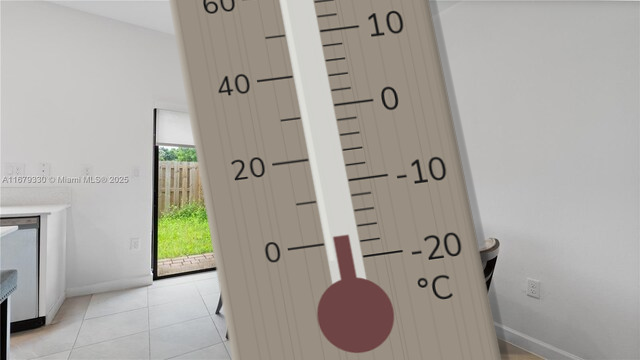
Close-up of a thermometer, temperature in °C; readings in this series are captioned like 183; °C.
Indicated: -17; °C
